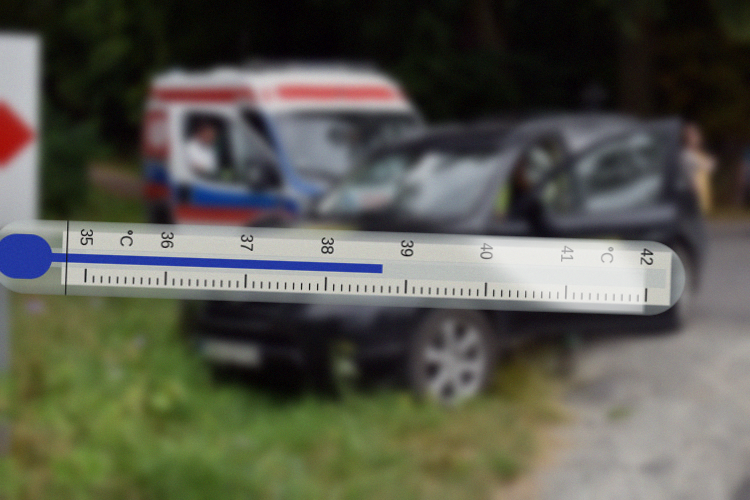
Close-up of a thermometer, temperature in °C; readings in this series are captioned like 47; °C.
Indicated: 38.7; °C
